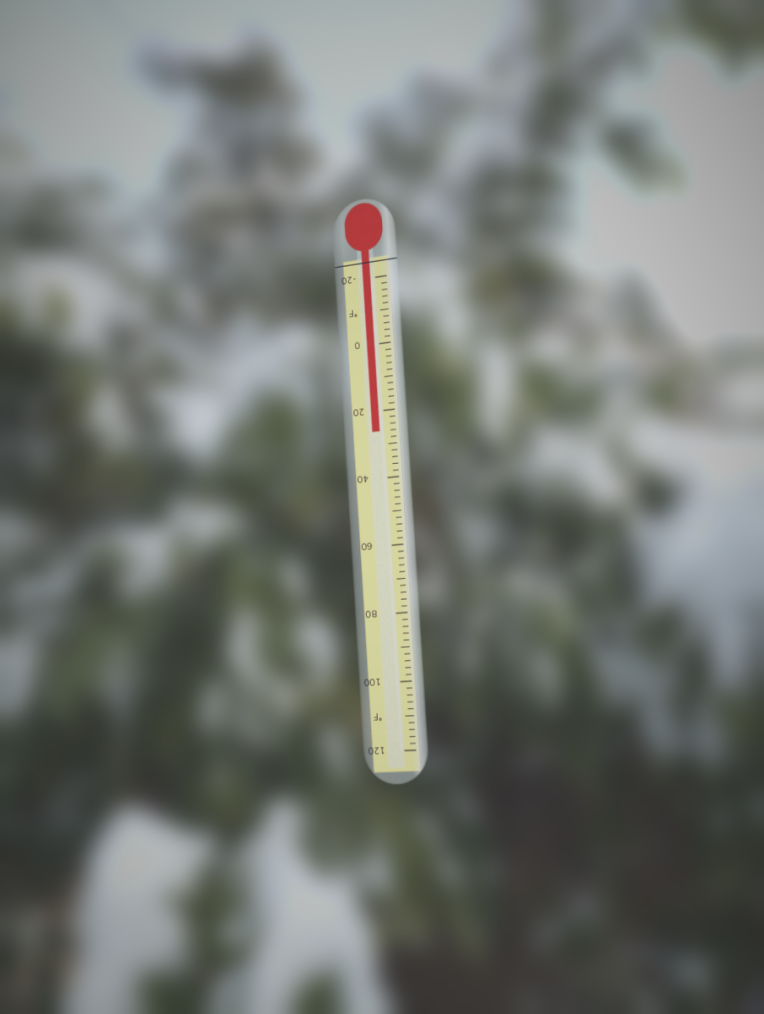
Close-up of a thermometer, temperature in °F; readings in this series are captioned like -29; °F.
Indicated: 26; °F
